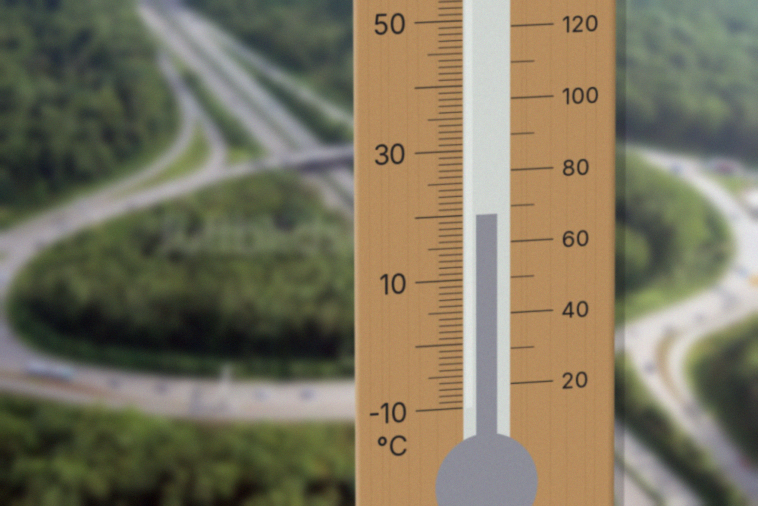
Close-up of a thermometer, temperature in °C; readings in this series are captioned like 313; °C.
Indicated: 20; °C
